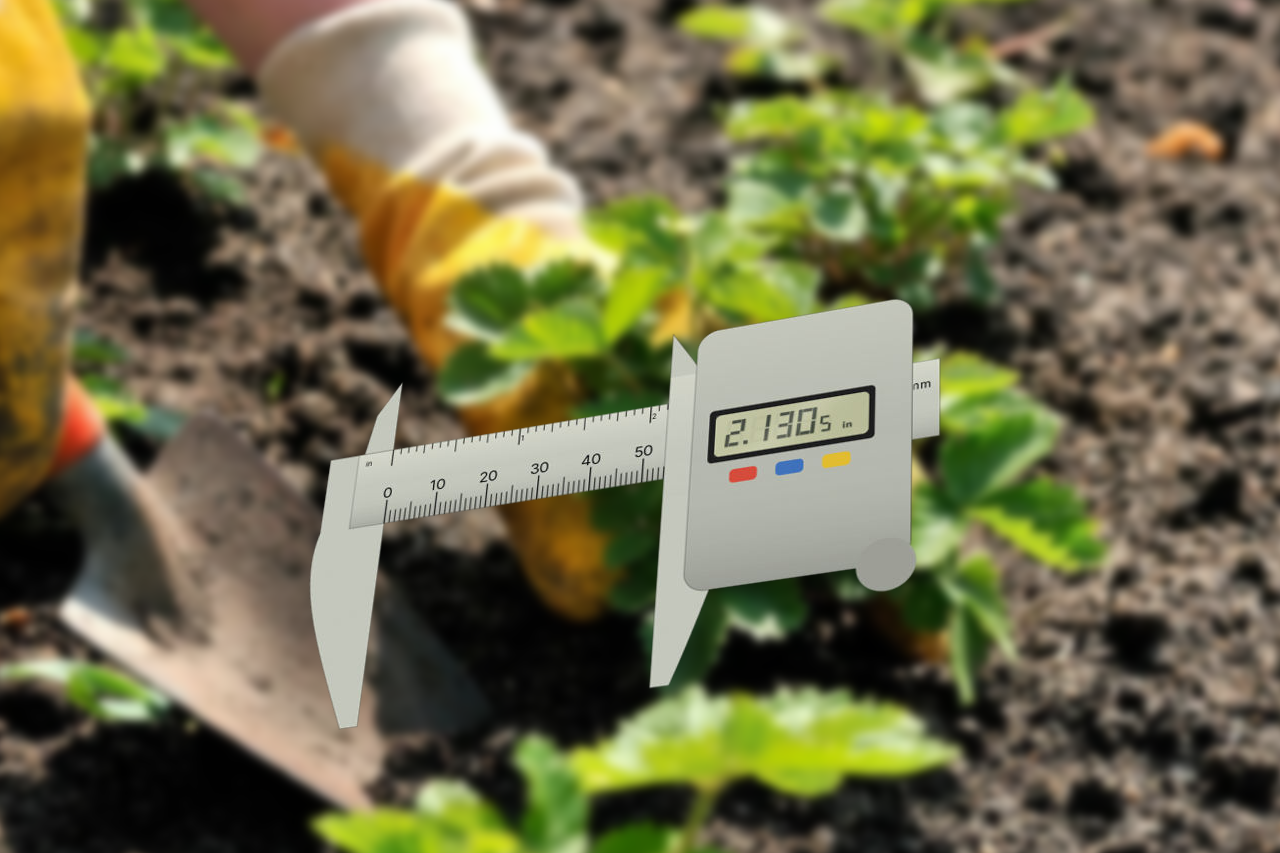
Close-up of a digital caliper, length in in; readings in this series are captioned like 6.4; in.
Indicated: 2.1305; in
